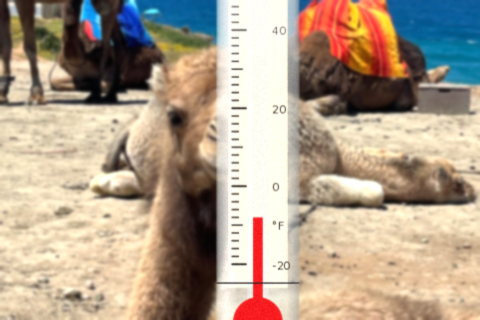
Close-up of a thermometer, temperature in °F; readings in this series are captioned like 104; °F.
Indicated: -8; °F
